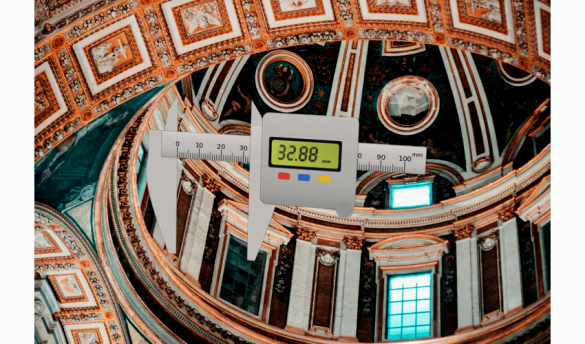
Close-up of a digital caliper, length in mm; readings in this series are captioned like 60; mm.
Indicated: 32.88; mm
